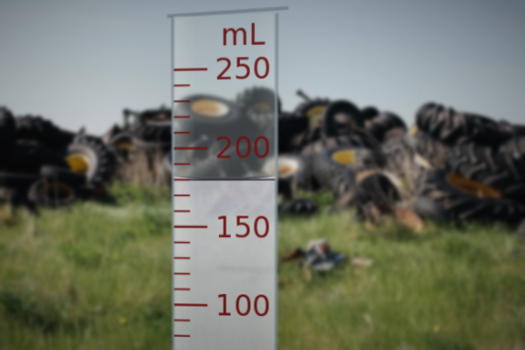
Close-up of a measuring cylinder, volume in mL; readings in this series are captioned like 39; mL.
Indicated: 180; mL
